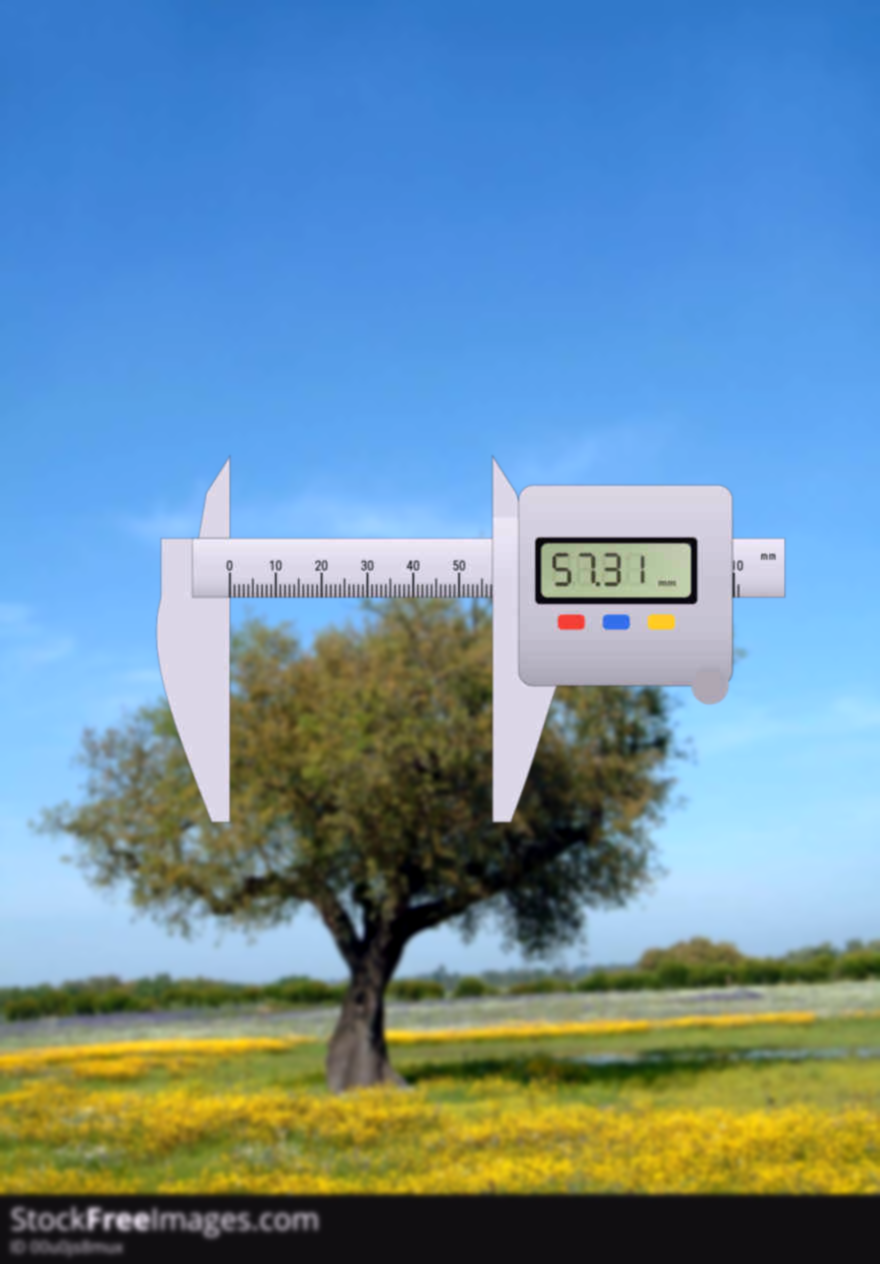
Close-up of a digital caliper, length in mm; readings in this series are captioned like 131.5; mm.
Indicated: 57.31; mm
